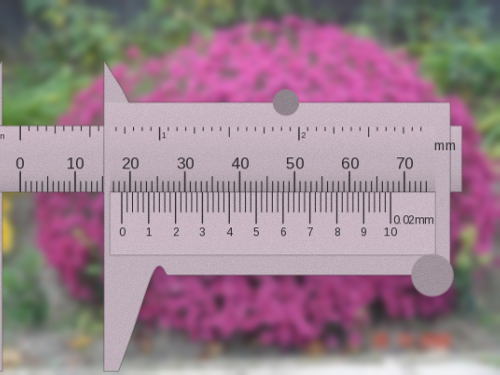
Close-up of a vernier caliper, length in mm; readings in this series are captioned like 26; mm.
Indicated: 18.5; mm
